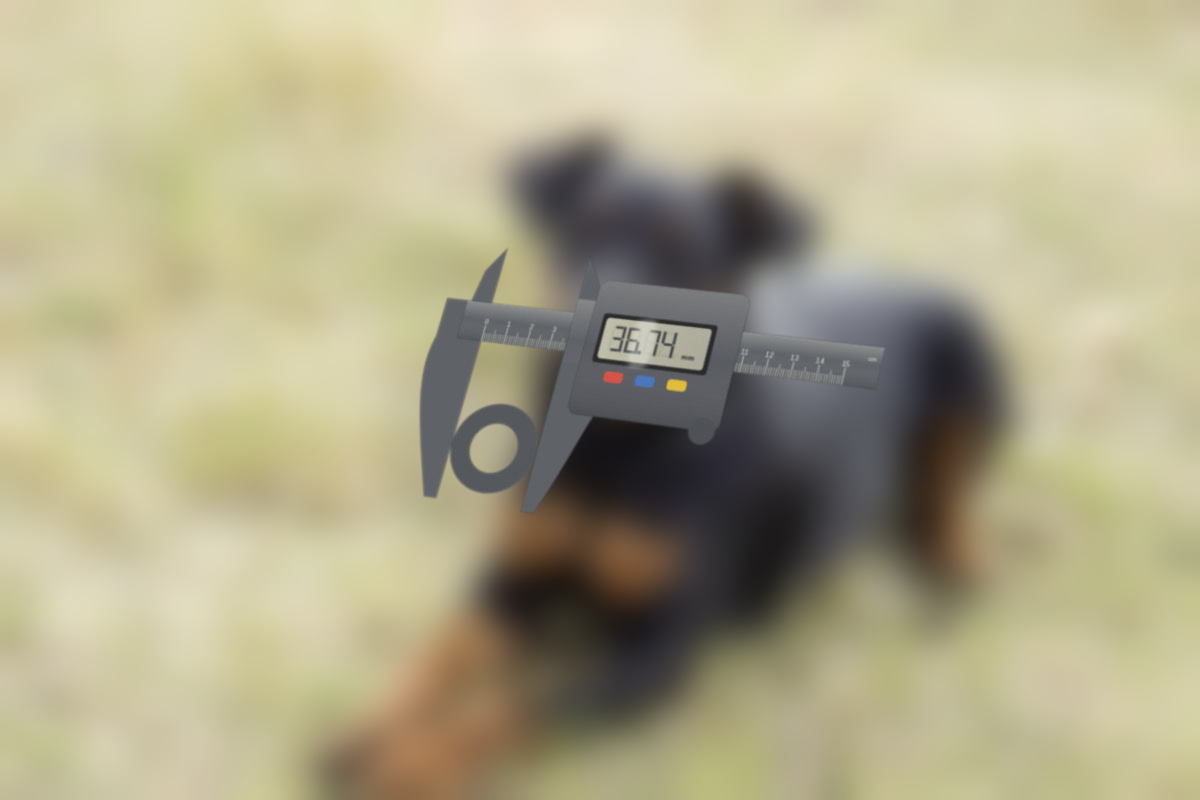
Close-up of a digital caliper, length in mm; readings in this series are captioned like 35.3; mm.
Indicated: 36.74; mm
